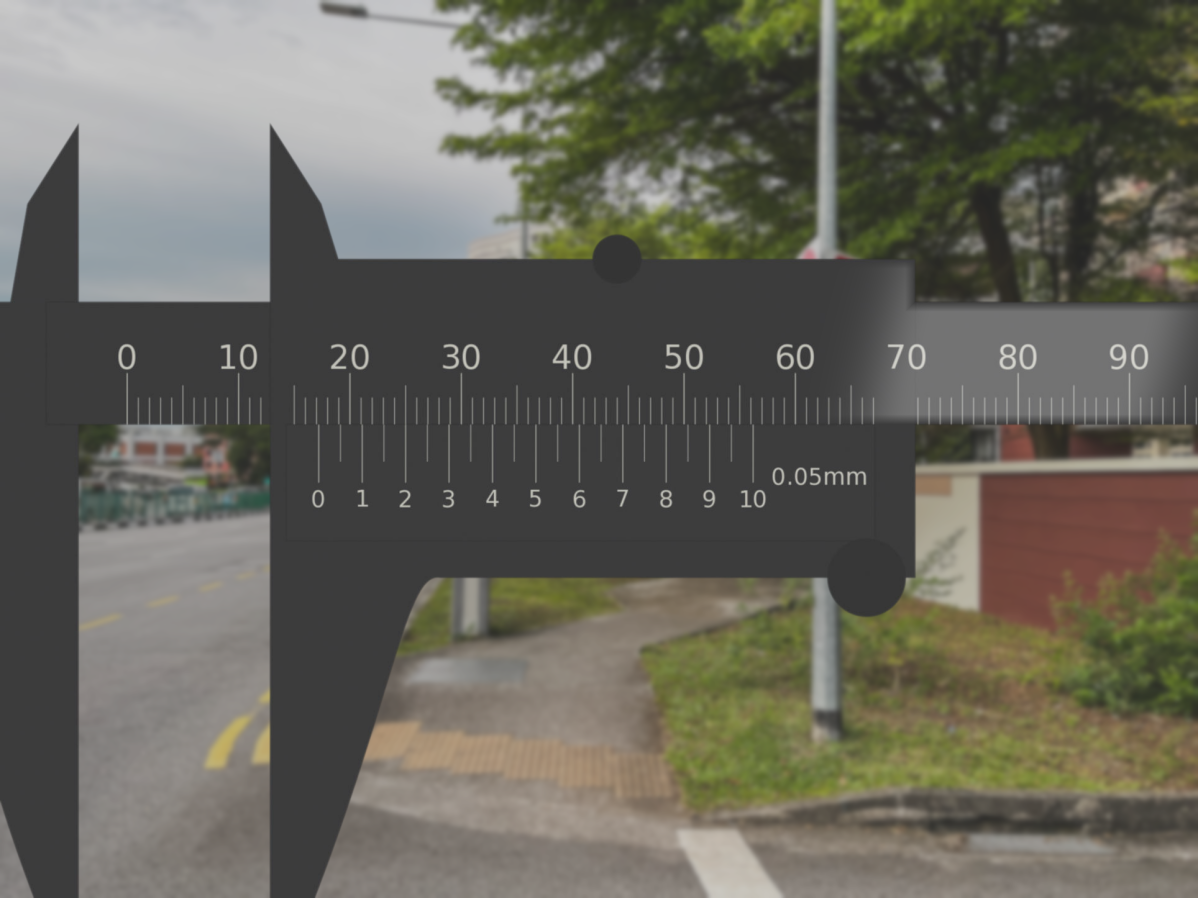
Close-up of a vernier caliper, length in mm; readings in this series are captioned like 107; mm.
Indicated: 17.2; mm
